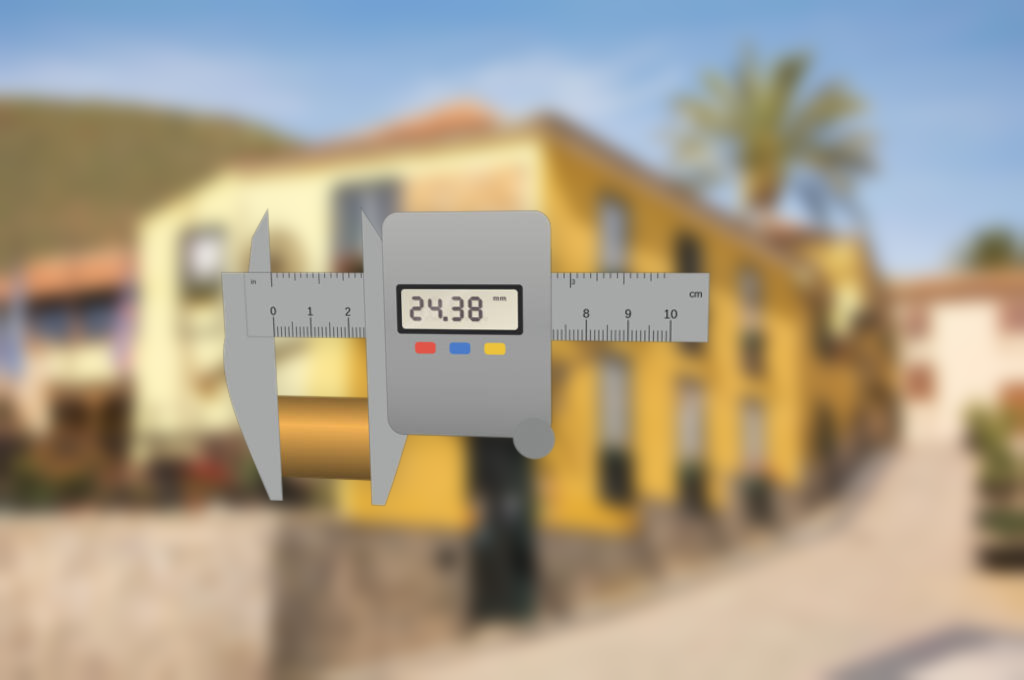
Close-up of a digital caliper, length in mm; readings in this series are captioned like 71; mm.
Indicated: 24.38; mm
